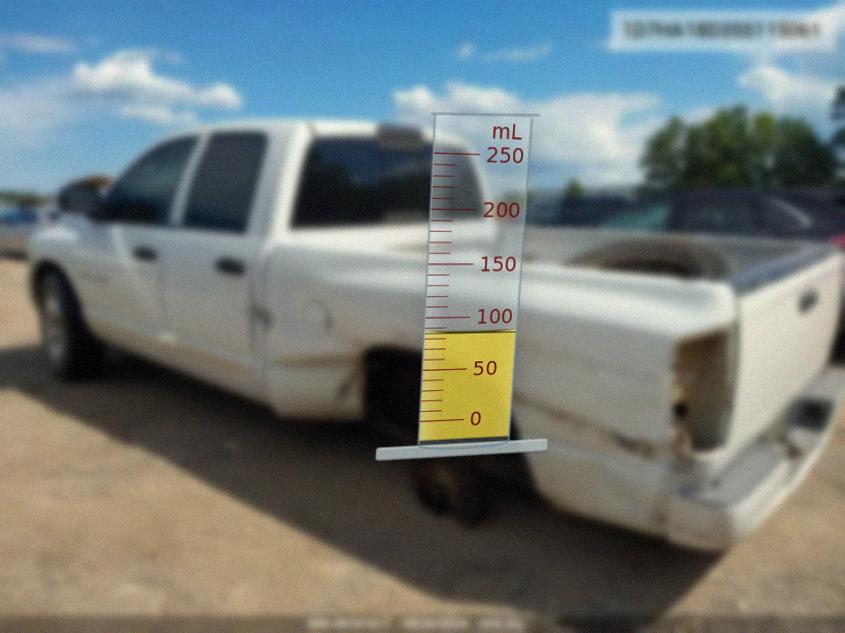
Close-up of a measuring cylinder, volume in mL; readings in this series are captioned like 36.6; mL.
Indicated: 85; mL
